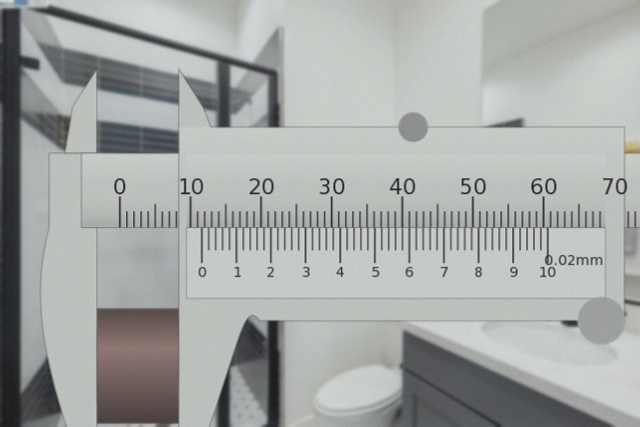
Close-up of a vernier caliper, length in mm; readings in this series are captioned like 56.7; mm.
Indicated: 11.6; mm
